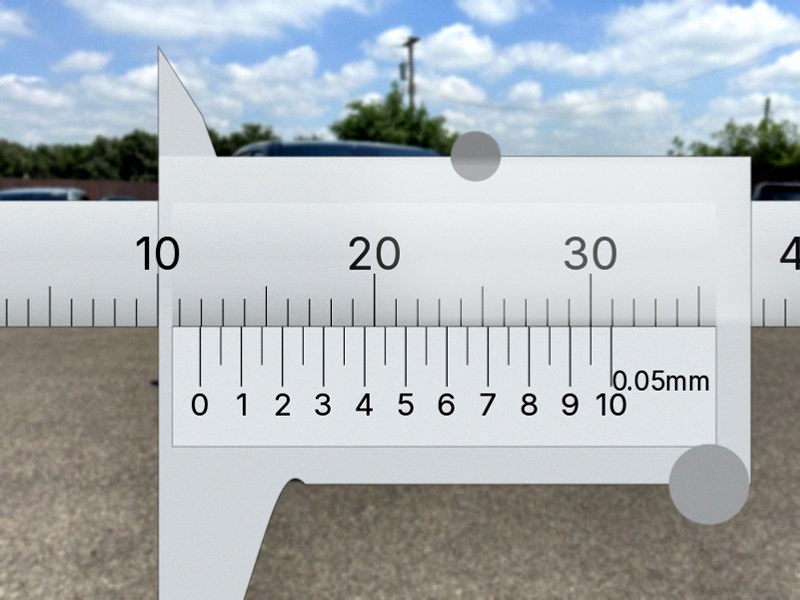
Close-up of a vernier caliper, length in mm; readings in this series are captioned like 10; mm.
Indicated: 11.95; mm
